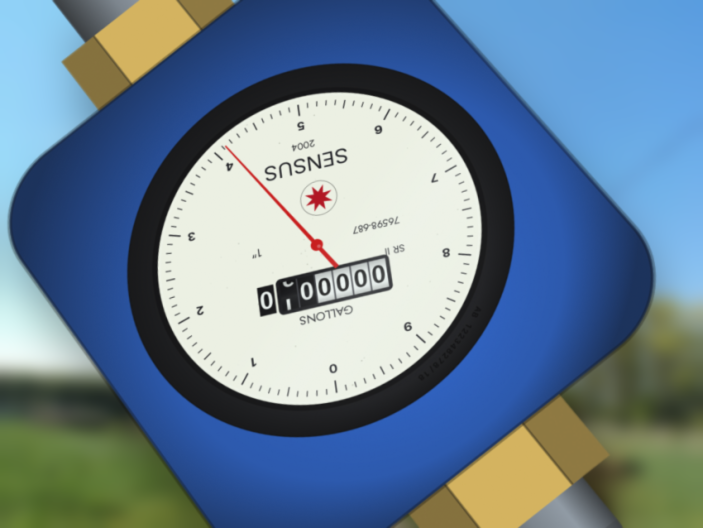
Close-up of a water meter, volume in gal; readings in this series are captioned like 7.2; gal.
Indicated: 14.1; gal
